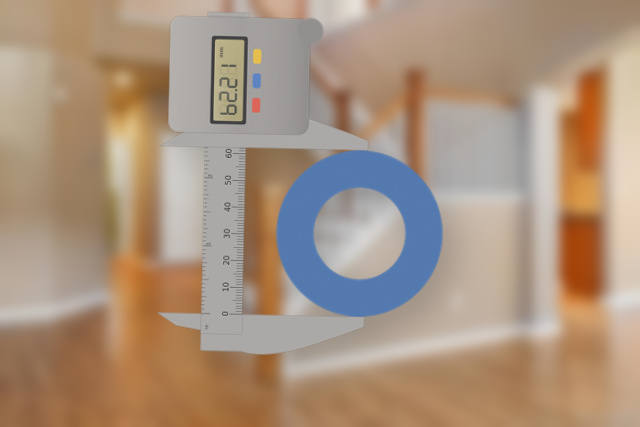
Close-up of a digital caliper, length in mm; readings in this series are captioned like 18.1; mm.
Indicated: 62.21; mm
